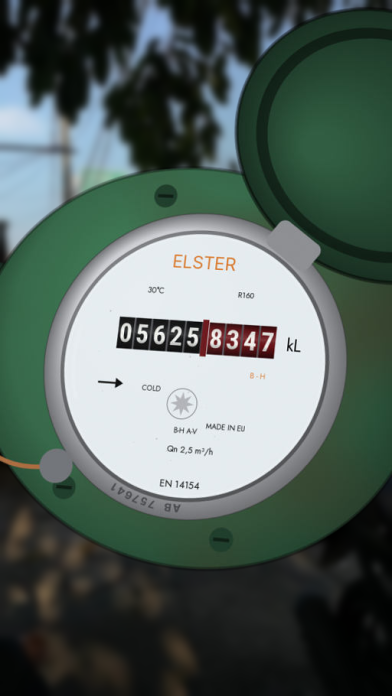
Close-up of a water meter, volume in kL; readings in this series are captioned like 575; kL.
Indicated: 5625.8347; kL
